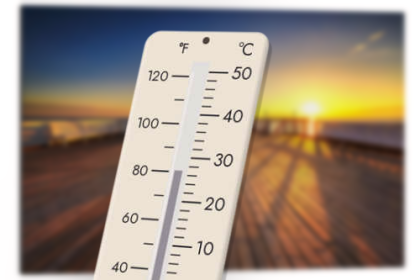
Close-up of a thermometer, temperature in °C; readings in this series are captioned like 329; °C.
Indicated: 27; °C
